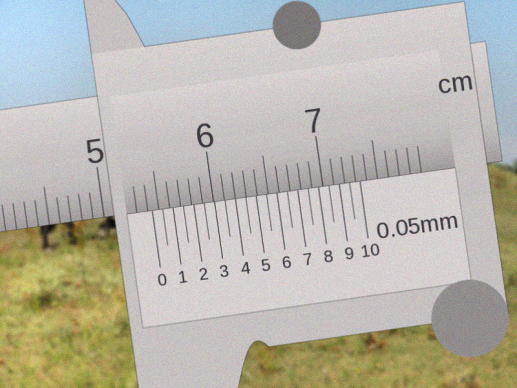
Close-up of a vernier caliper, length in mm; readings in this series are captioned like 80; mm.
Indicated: 54.4; mm
